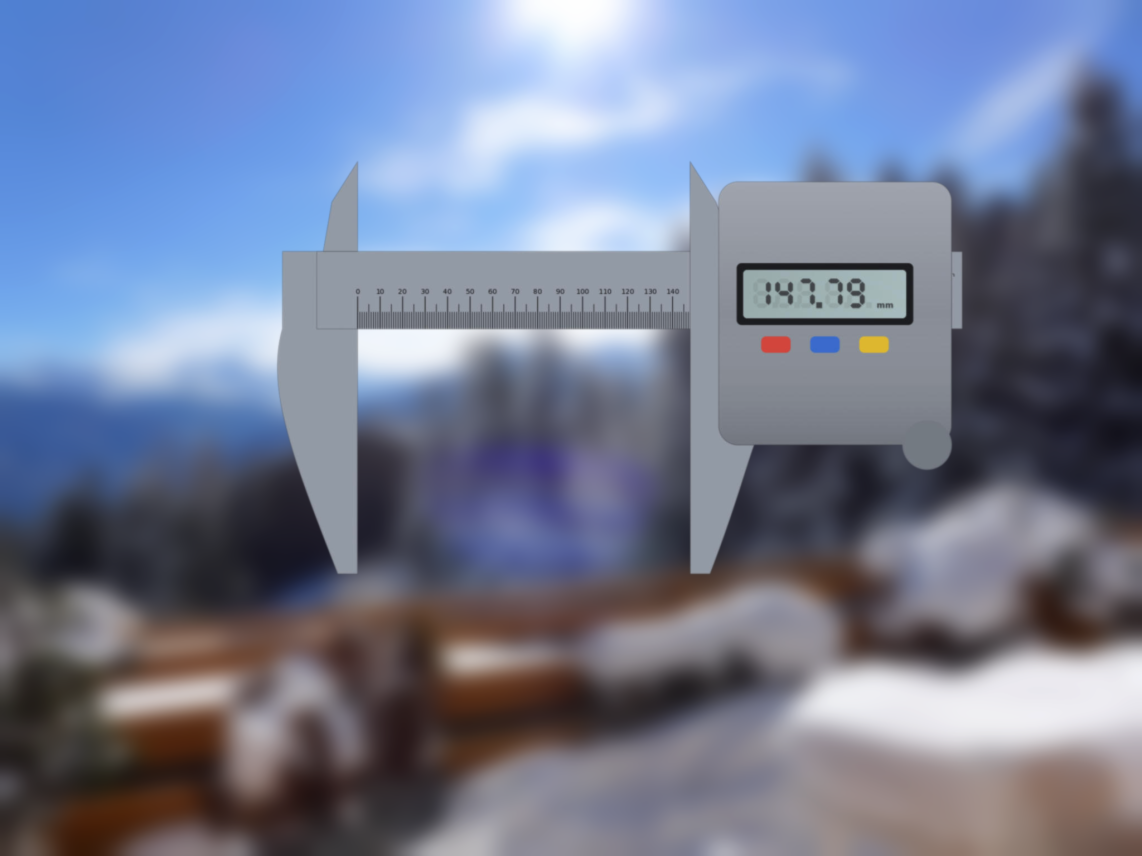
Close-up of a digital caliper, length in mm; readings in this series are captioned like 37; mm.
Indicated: 147.79; mm
